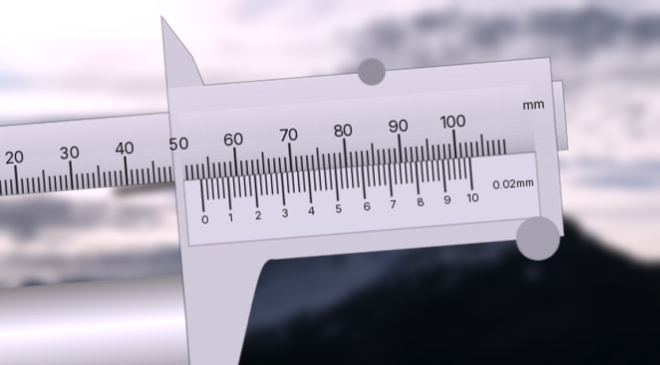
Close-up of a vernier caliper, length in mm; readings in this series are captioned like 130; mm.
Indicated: 53.5; mm
